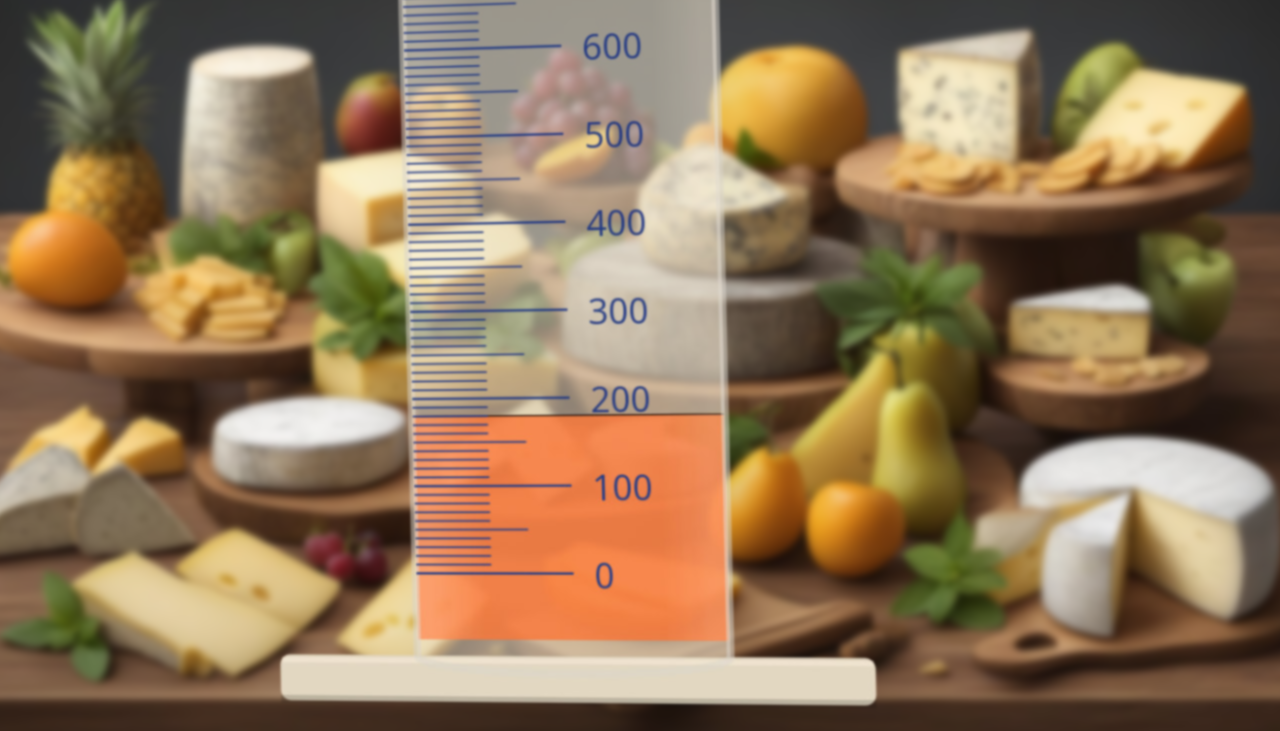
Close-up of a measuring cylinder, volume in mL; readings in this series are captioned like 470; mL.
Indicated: 180; mL
